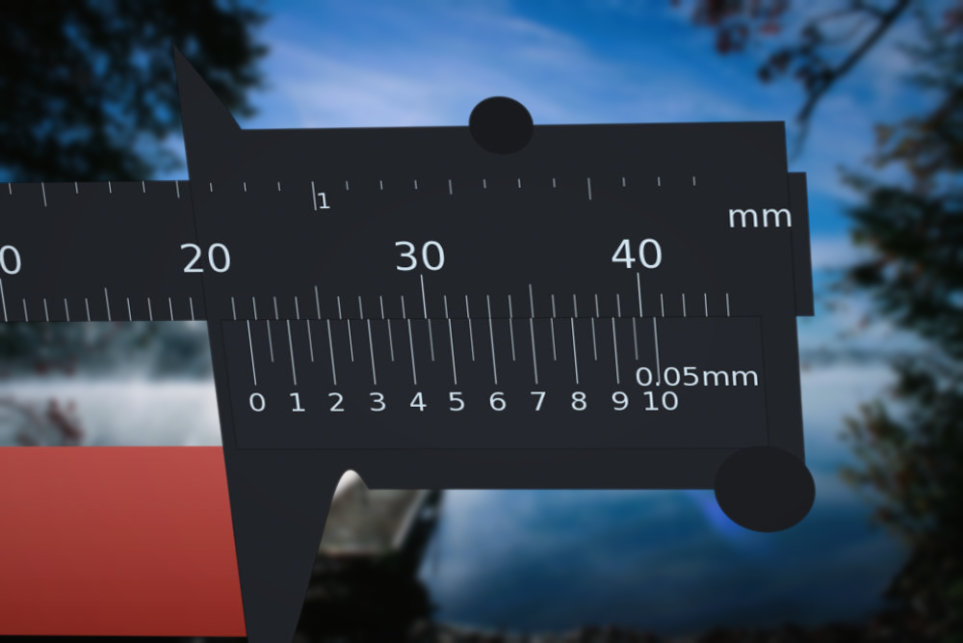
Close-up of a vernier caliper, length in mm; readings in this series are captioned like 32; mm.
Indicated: 21.6; mm
